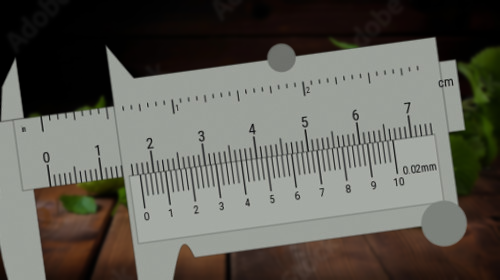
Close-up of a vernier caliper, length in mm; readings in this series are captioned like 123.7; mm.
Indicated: 17.4; mm
